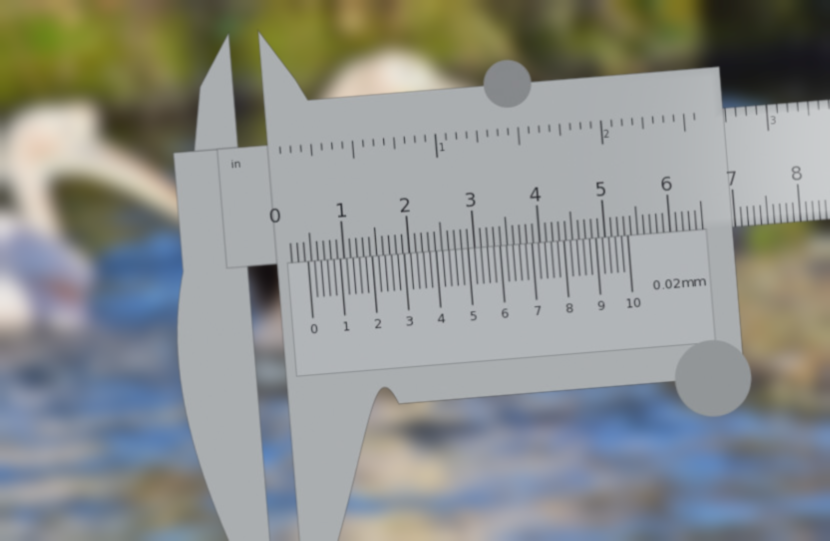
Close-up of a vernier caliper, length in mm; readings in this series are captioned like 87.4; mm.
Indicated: 4.5; mm
